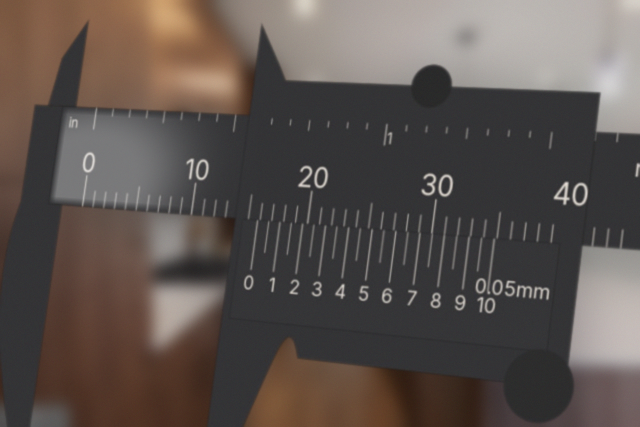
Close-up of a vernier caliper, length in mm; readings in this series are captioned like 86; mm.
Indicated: 15.8; mm
